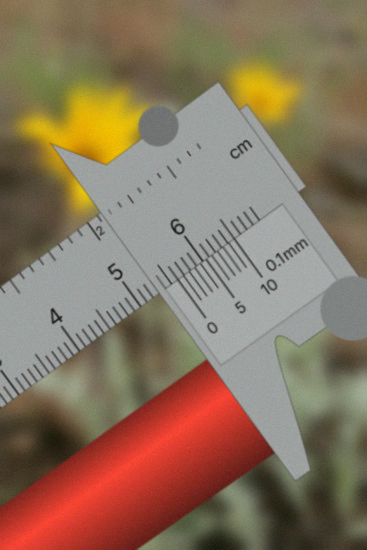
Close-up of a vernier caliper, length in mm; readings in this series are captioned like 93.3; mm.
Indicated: 56.0; mm
